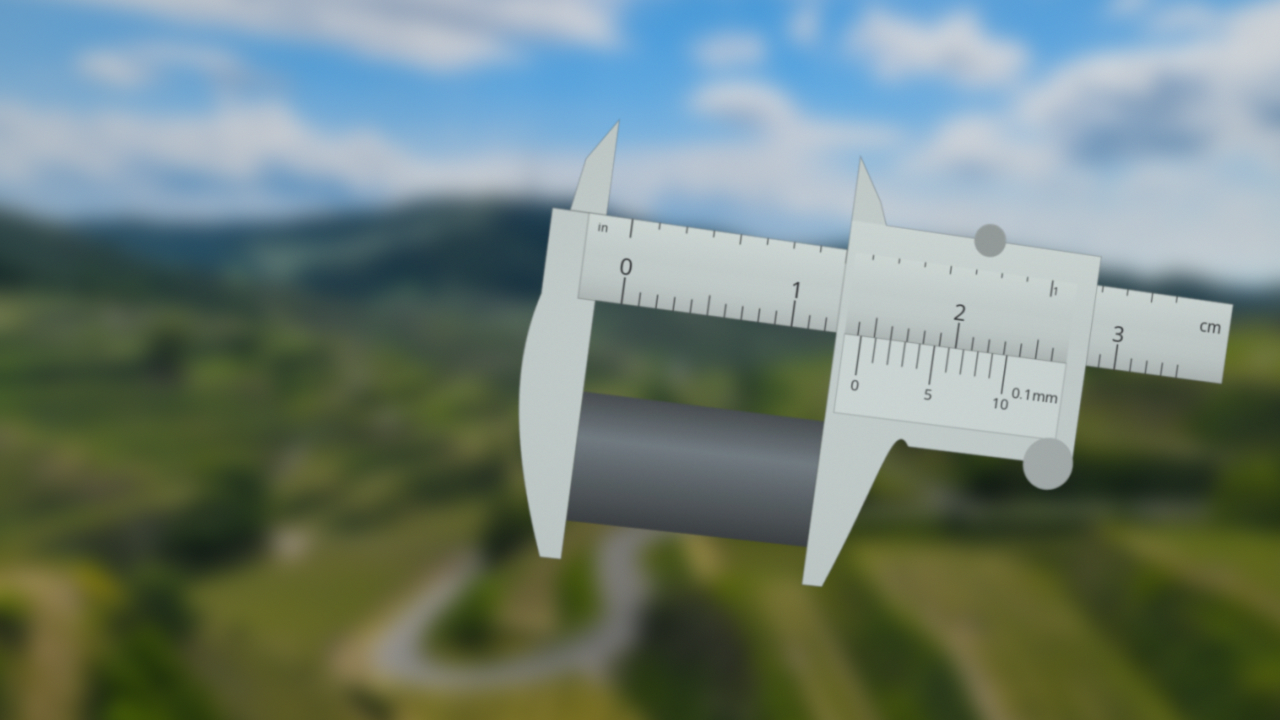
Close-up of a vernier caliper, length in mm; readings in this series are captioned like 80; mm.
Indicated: 14.2; mm
